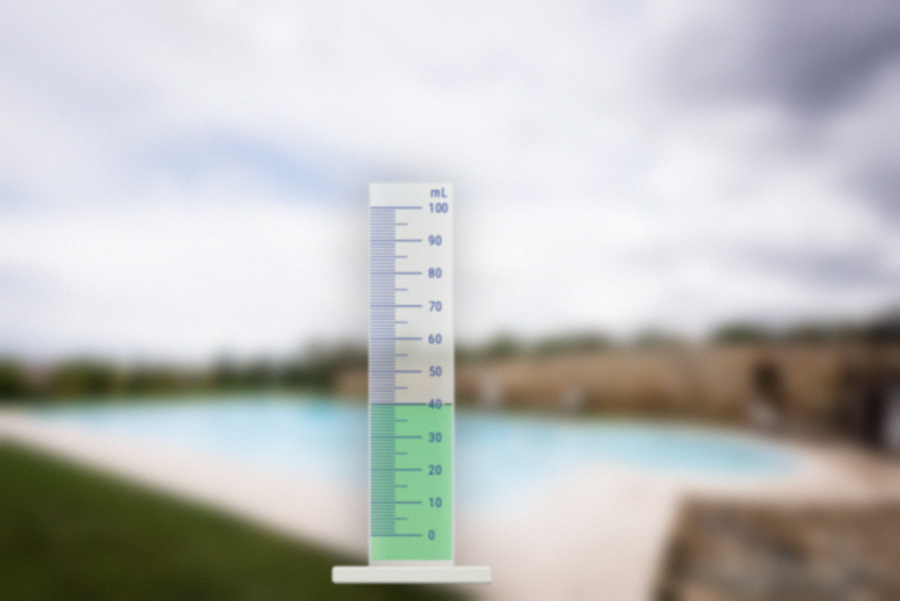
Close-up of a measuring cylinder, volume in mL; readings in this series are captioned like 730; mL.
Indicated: 40; mL
